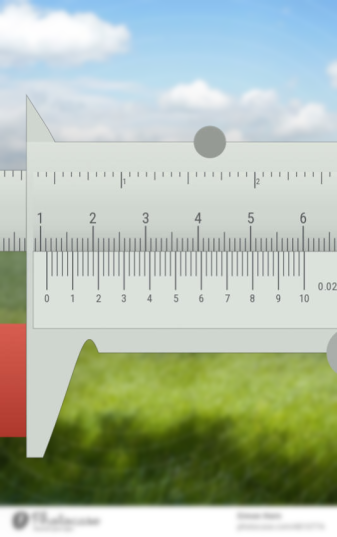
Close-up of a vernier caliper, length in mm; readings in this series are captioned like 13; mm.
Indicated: 11.2; mm
